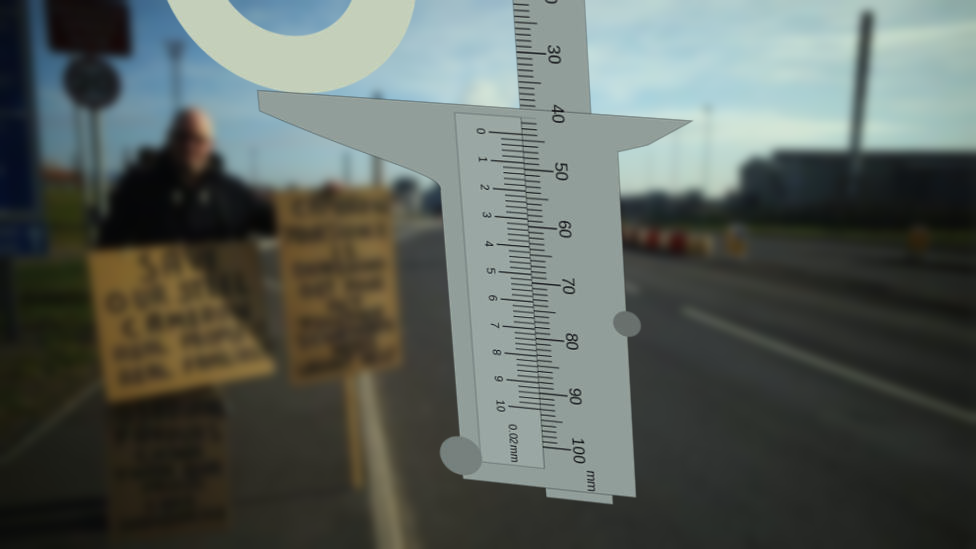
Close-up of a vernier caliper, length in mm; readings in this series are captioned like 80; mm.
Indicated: 44.0; mm
